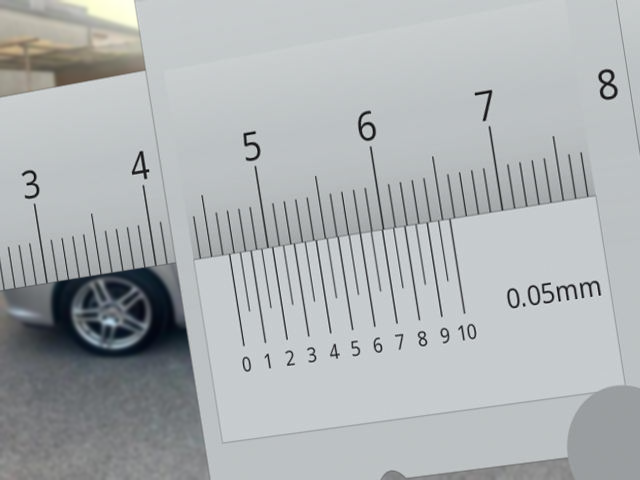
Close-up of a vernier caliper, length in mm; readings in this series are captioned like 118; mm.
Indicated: 46.6; mm
